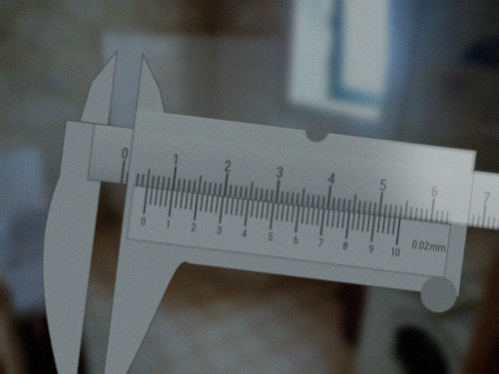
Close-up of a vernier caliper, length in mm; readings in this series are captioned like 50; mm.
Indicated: 5.0; mm
